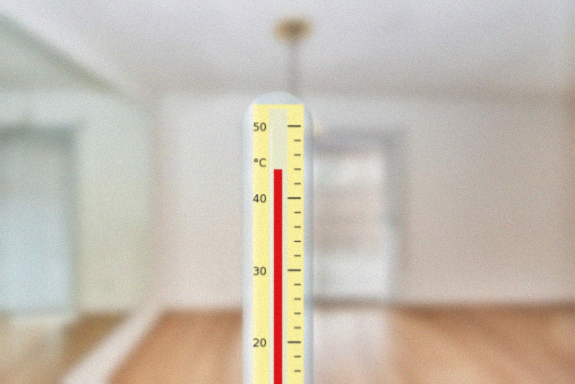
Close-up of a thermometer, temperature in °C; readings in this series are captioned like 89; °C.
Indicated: 44; °C
